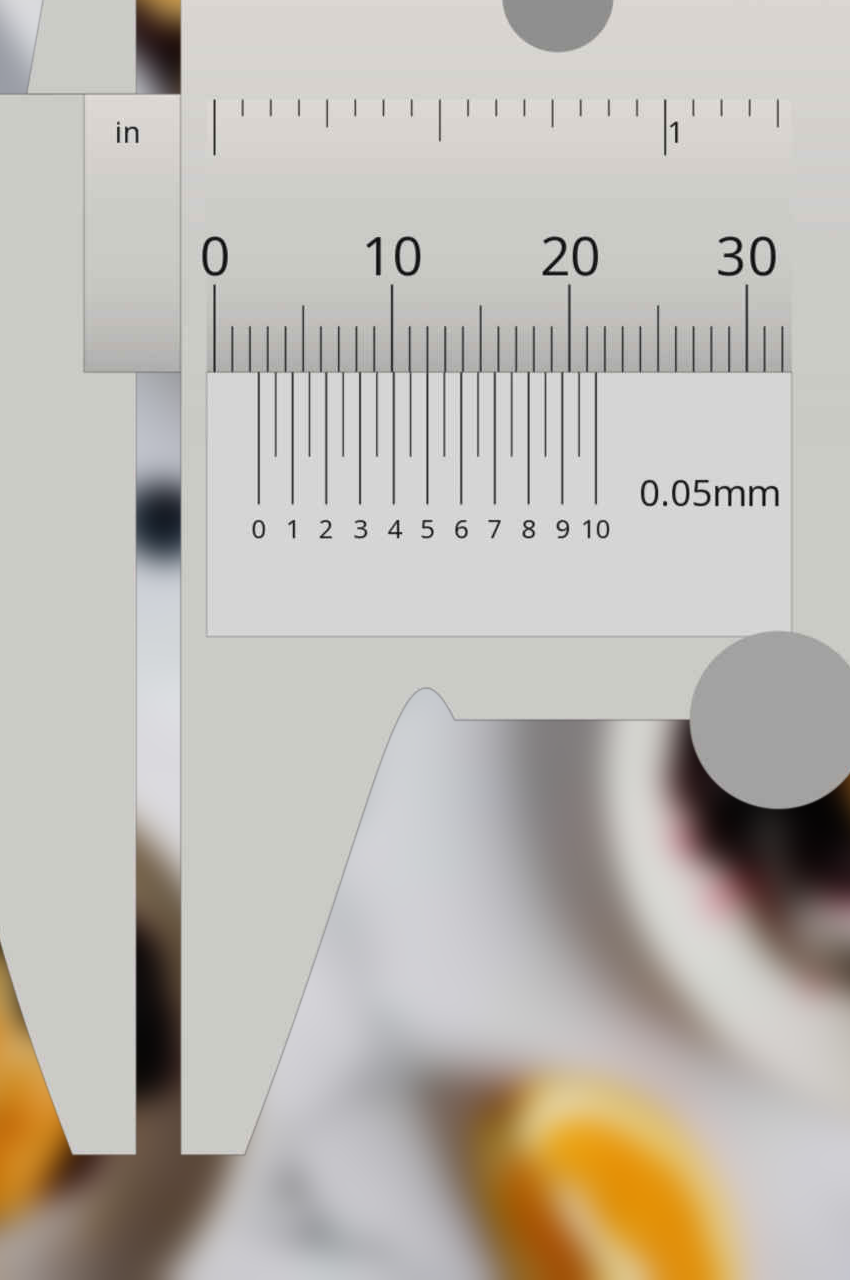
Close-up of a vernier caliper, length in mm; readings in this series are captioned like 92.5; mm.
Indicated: 2.5; mm
